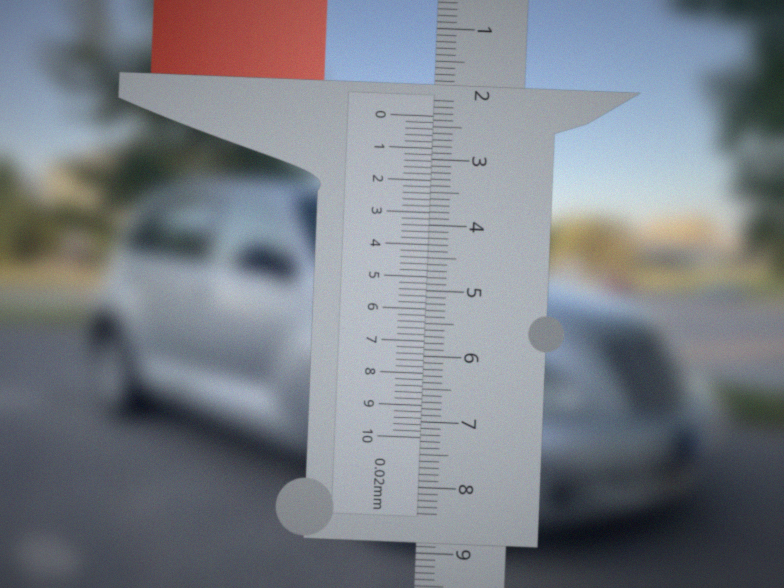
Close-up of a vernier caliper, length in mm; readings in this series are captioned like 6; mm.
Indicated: 23.4; mm
